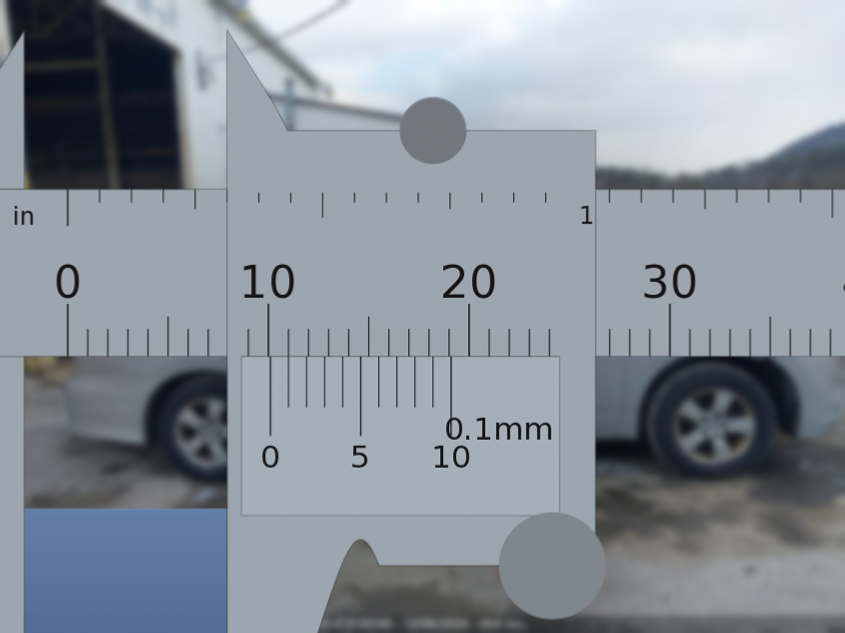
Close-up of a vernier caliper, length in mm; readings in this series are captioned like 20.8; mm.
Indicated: 10.1; mm
